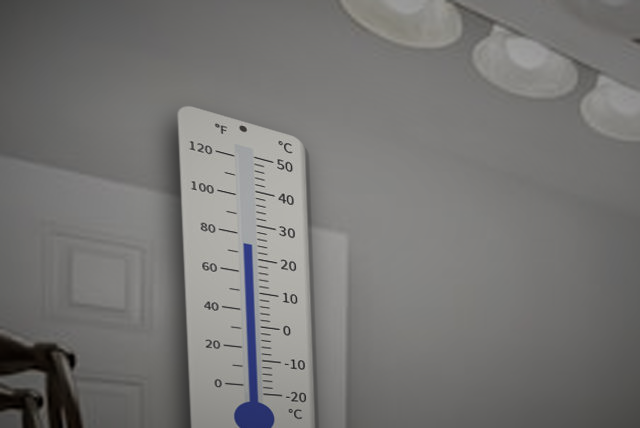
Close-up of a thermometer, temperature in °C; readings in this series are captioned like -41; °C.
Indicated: 24; °C
